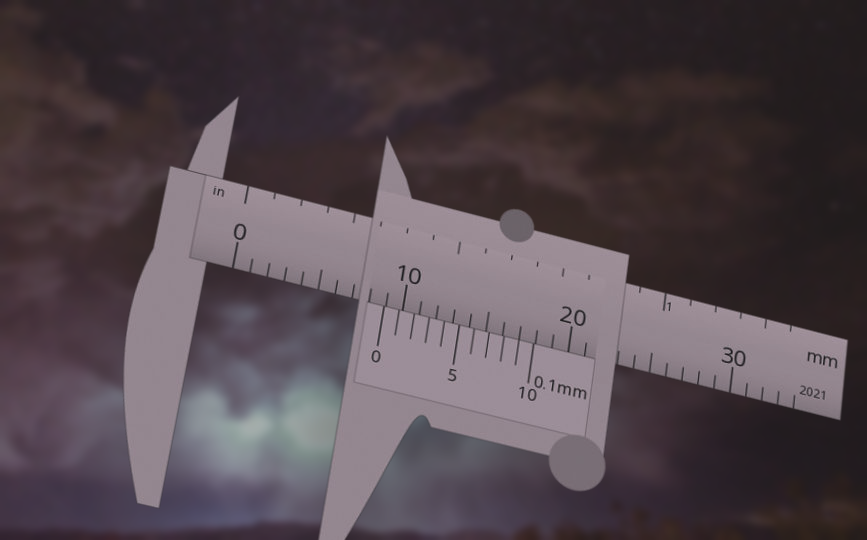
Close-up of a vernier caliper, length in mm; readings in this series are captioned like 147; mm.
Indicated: 8.9; mm
